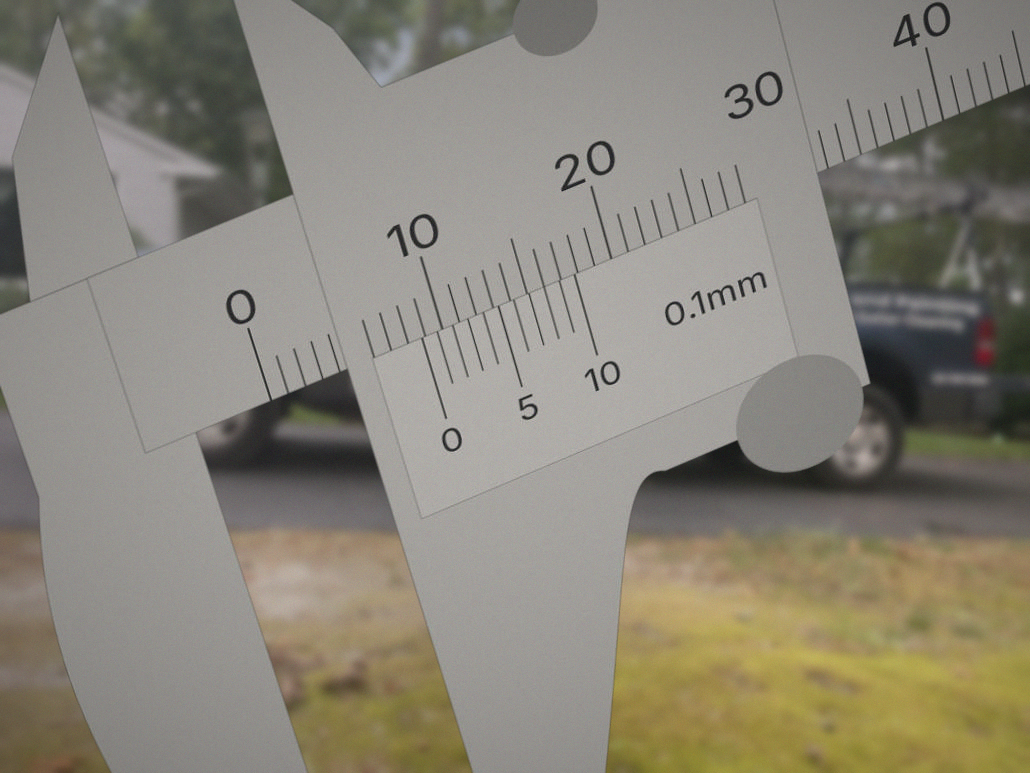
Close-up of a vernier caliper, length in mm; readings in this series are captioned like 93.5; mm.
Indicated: 8.8; mm
